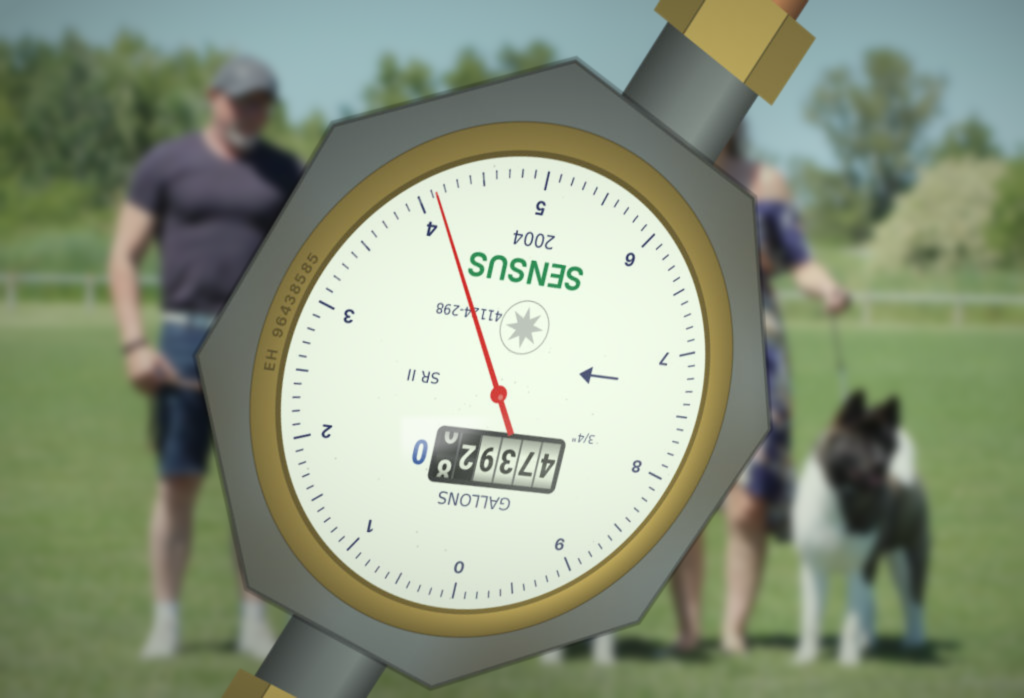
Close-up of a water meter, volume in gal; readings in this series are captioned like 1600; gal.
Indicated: 4739284.1; gal
